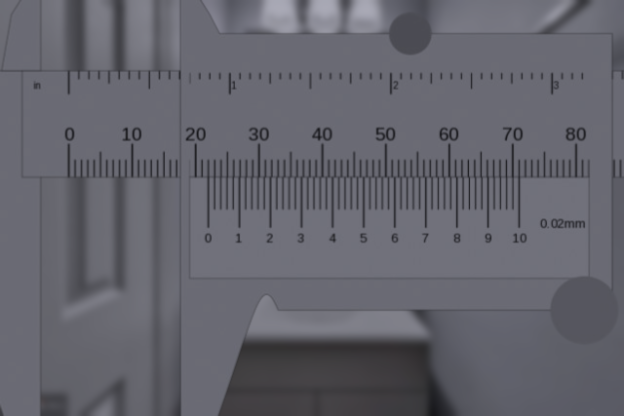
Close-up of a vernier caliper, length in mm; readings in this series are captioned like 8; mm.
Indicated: 22.0; mm
